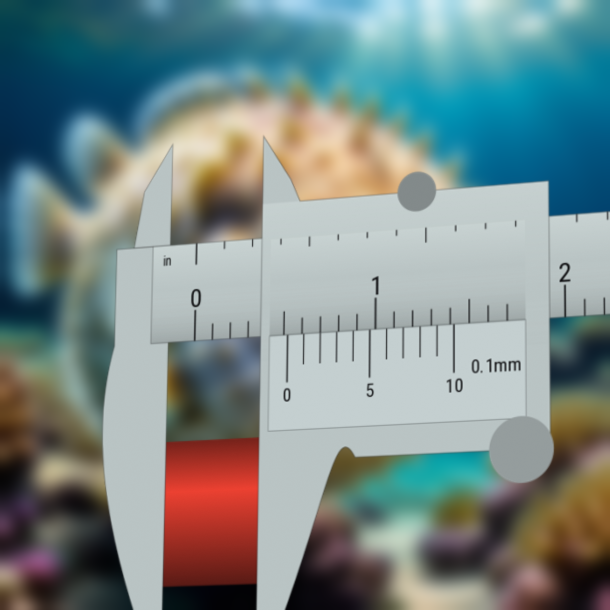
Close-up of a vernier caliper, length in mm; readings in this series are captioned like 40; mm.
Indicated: 5.2; mm
